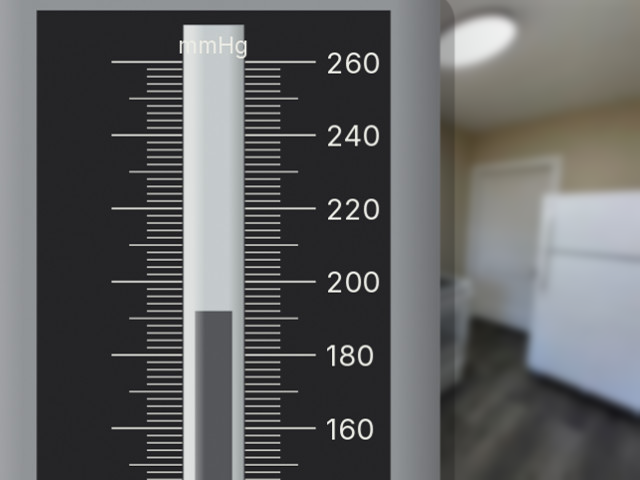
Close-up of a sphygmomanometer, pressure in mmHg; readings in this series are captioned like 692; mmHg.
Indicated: 192; mmHg
